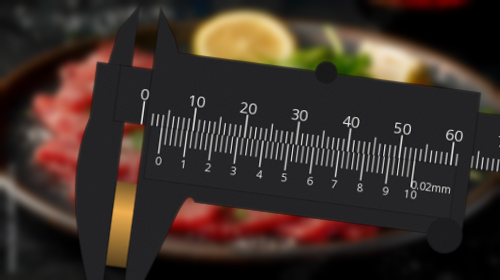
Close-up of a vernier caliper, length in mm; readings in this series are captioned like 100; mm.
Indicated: 4.0; mm
